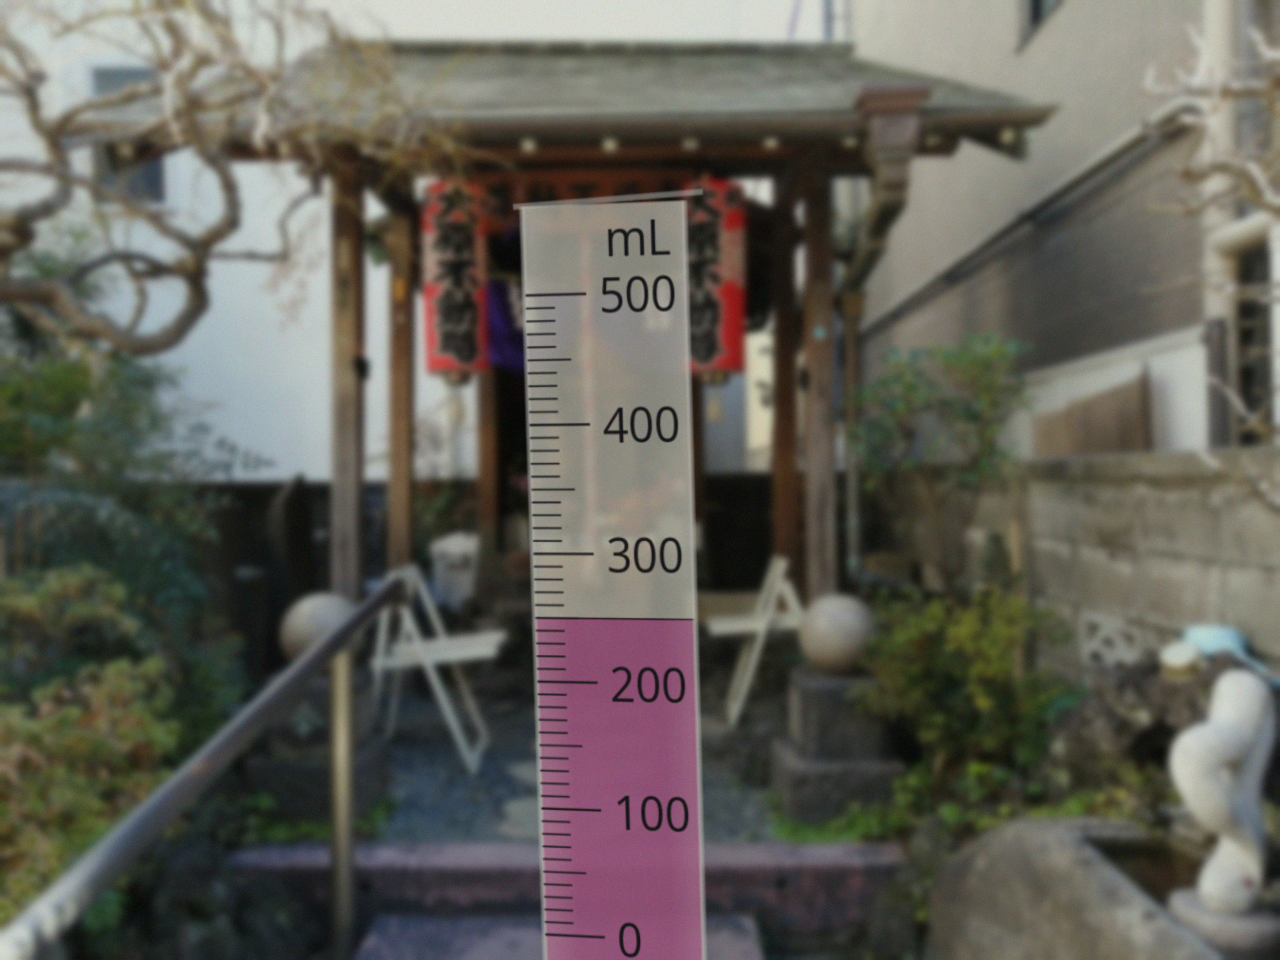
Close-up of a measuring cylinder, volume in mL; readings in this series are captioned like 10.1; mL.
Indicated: 250; mL
